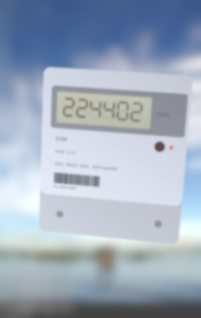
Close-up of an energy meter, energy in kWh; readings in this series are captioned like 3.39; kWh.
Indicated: 224402; kWh
